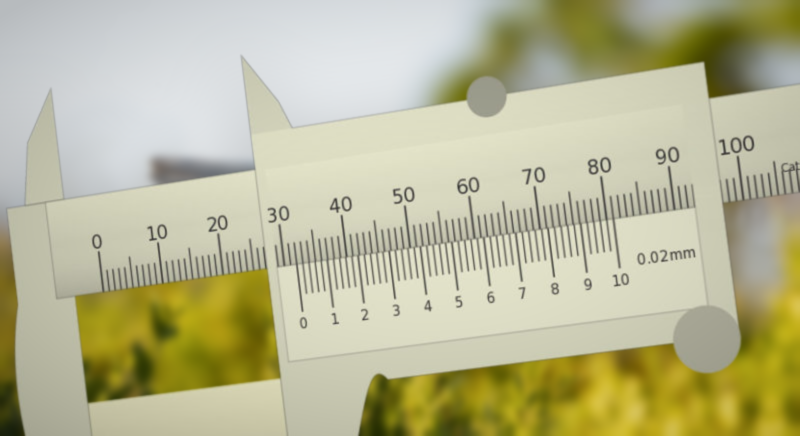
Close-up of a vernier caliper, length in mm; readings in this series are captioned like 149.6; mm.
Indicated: 32.0; mm
